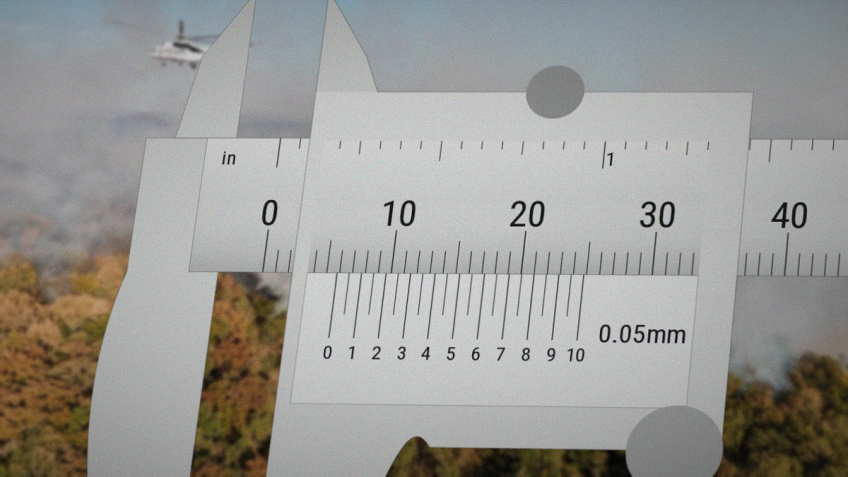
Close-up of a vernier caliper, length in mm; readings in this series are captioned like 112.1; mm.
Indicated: 5.8; mm
